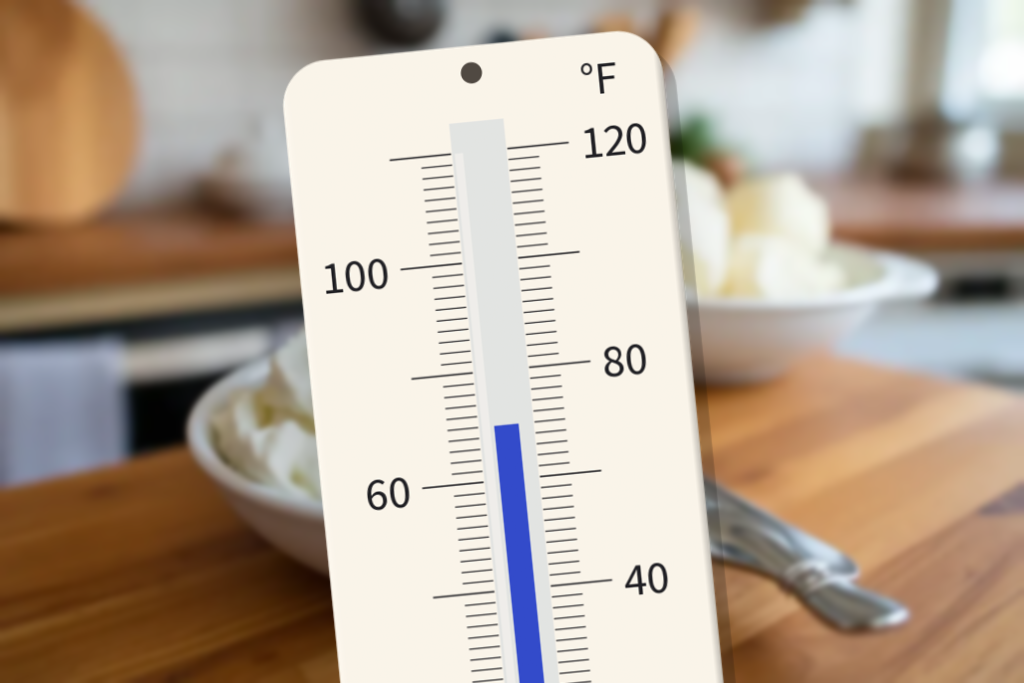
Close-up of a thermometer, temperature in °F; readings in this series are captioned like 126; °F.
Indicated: 70; °F
